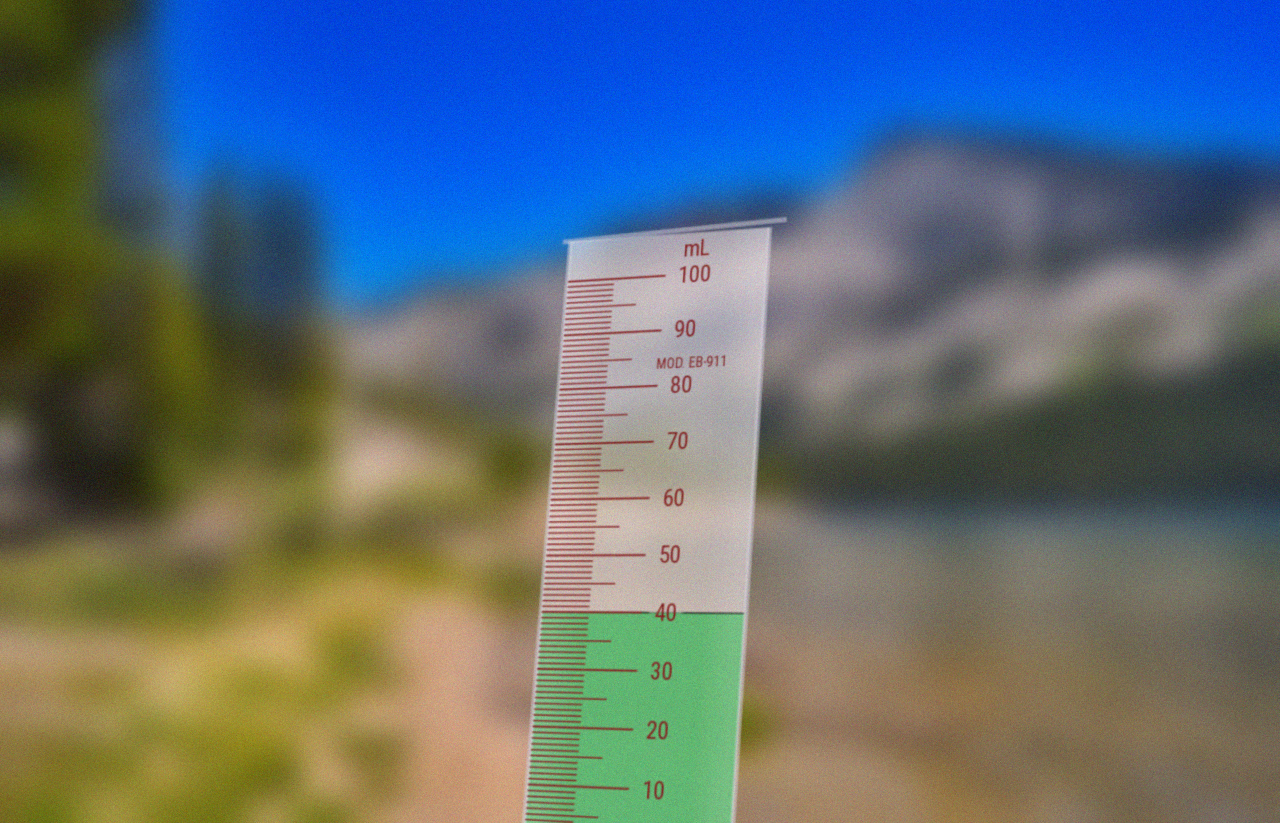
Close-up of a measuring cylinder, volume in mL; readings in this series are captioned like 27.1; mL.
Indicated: 40; mL
